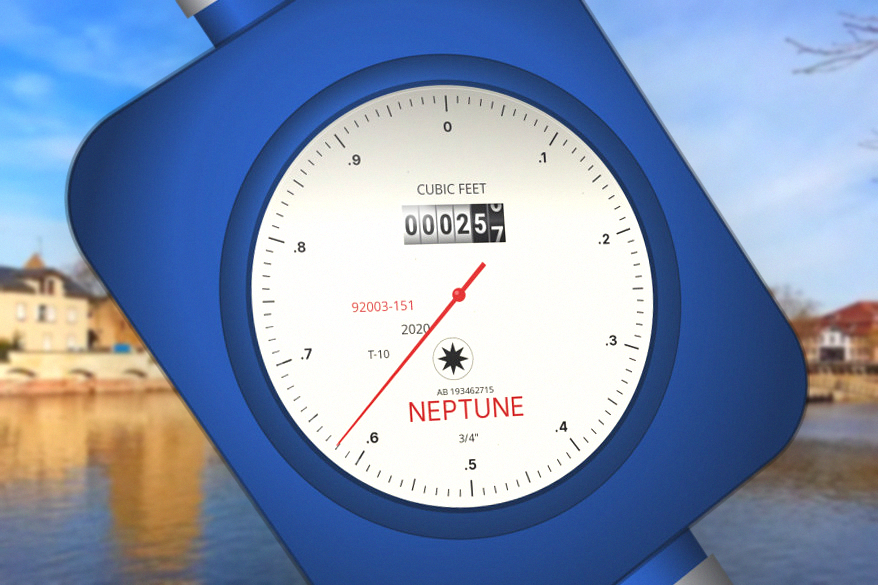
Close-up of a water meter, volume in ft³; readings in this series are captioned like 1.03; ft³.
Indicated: 256.62; ft³
